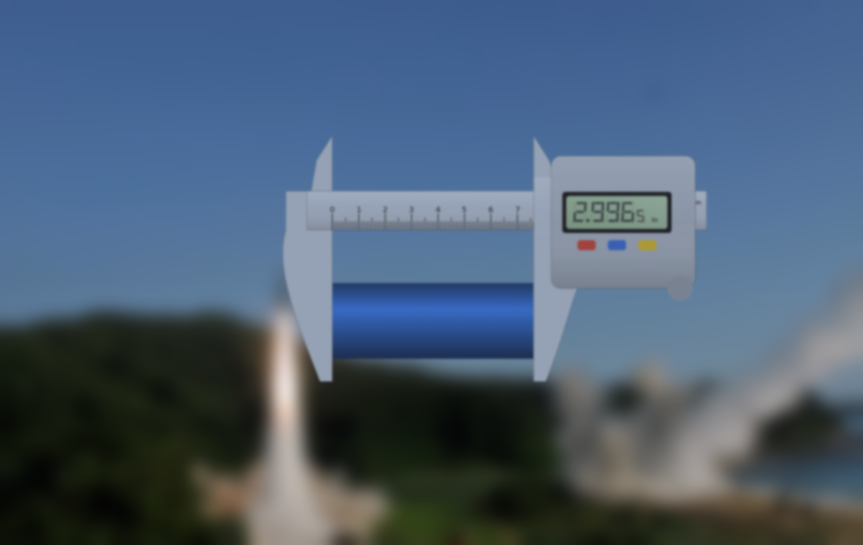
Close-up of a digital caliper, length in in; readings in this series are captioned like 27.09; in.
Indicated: 2.9965; in
